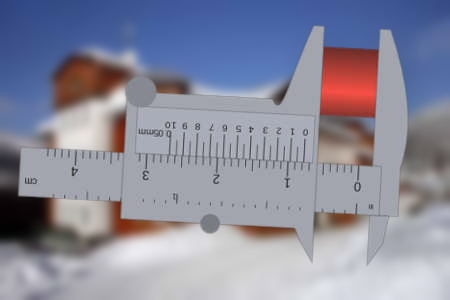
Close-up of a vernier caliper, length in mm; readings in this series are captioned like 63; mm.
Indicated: 7.8; mm
